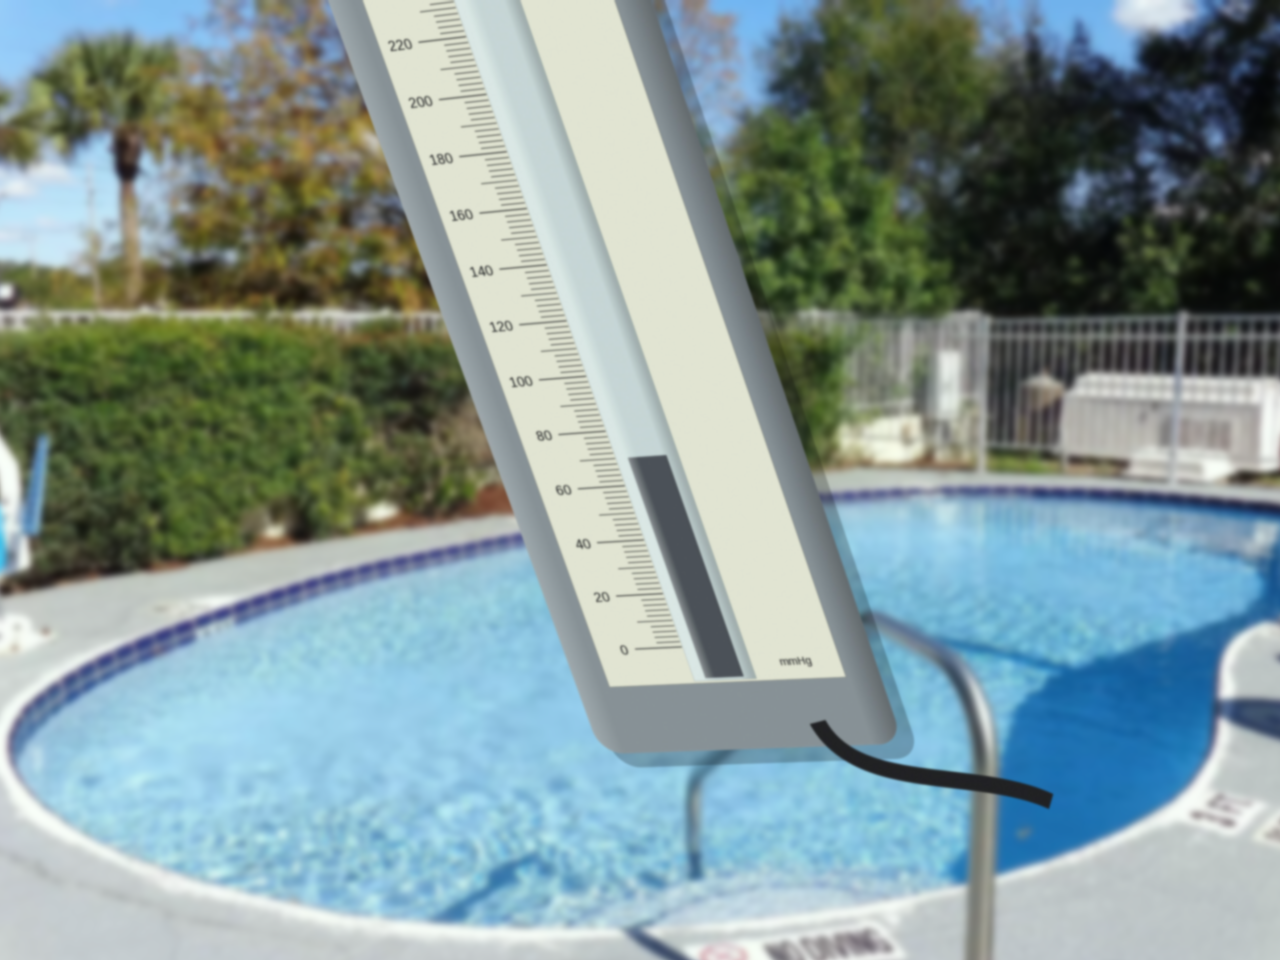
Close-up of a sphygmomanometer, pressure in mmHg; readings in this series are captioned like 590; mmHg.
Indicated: 70; mmHg
